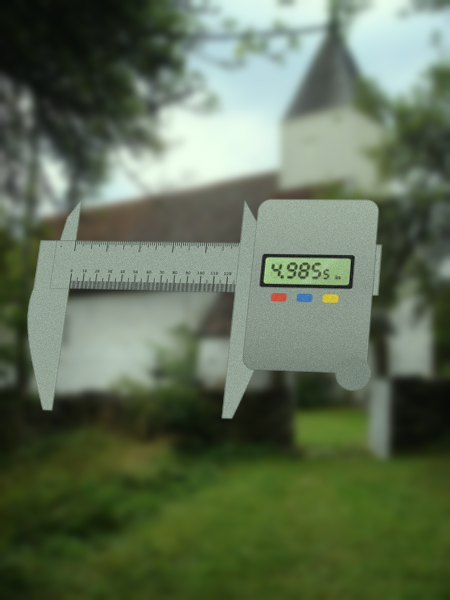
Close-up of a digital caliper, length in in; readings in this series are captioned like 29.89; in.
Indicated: 4.9855; in
